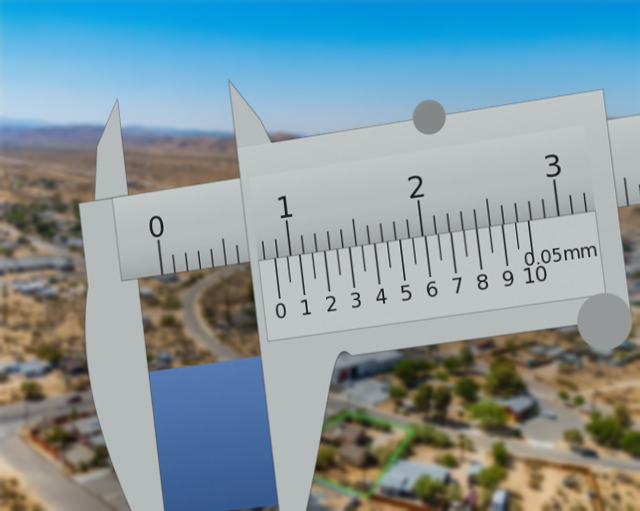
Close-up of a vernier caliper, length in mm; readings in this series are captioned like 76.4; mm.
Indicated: 8.8; mm
